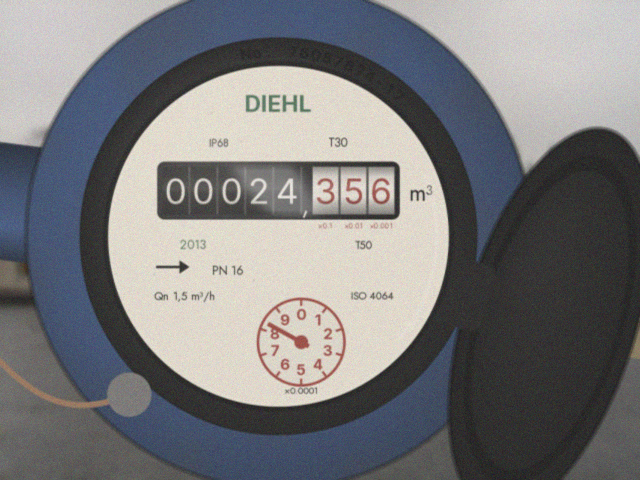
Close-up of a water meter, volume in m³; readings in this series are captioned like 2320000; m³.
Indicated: 24.3568; m³
